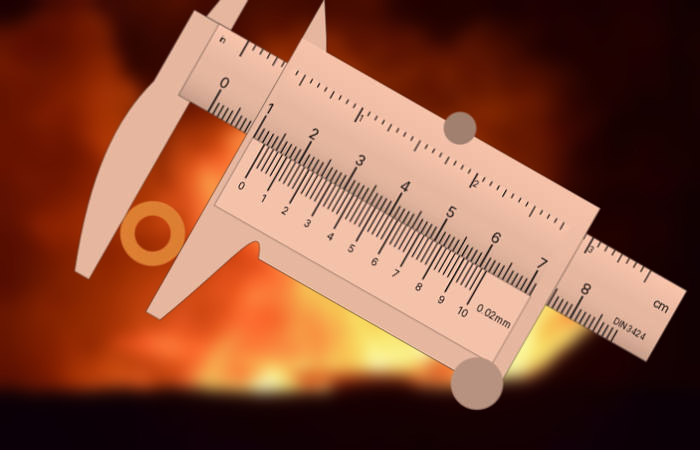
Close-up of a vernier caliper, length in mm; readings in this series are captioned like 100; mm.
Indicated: 12.5; mm
